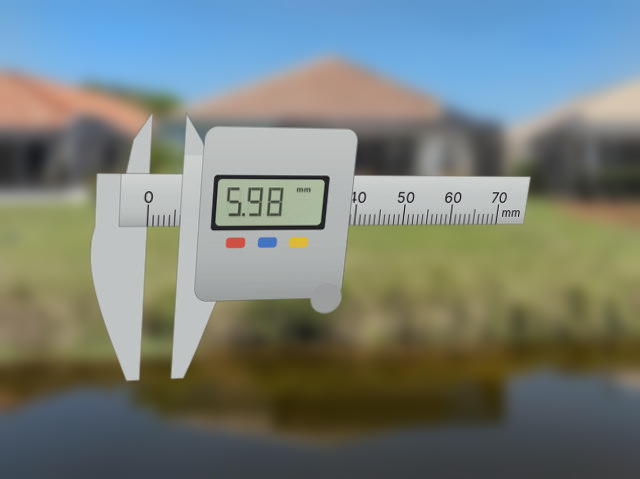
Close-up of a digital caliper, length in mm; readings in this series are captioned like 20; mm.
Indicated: 5.98; mm
